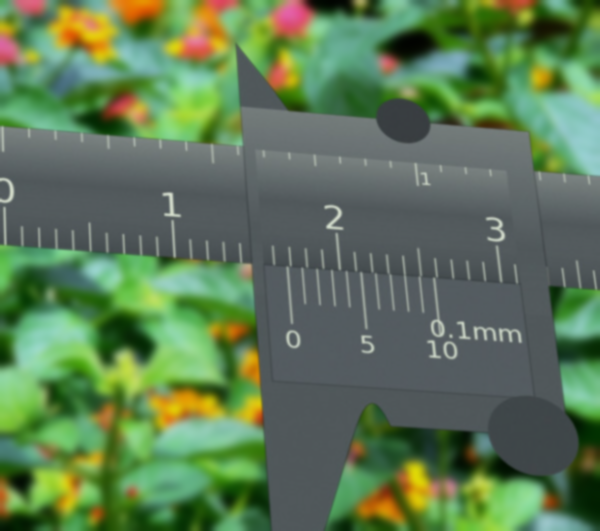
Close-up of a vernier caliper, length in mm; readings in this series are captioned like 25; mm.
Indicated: 16.8; mm
